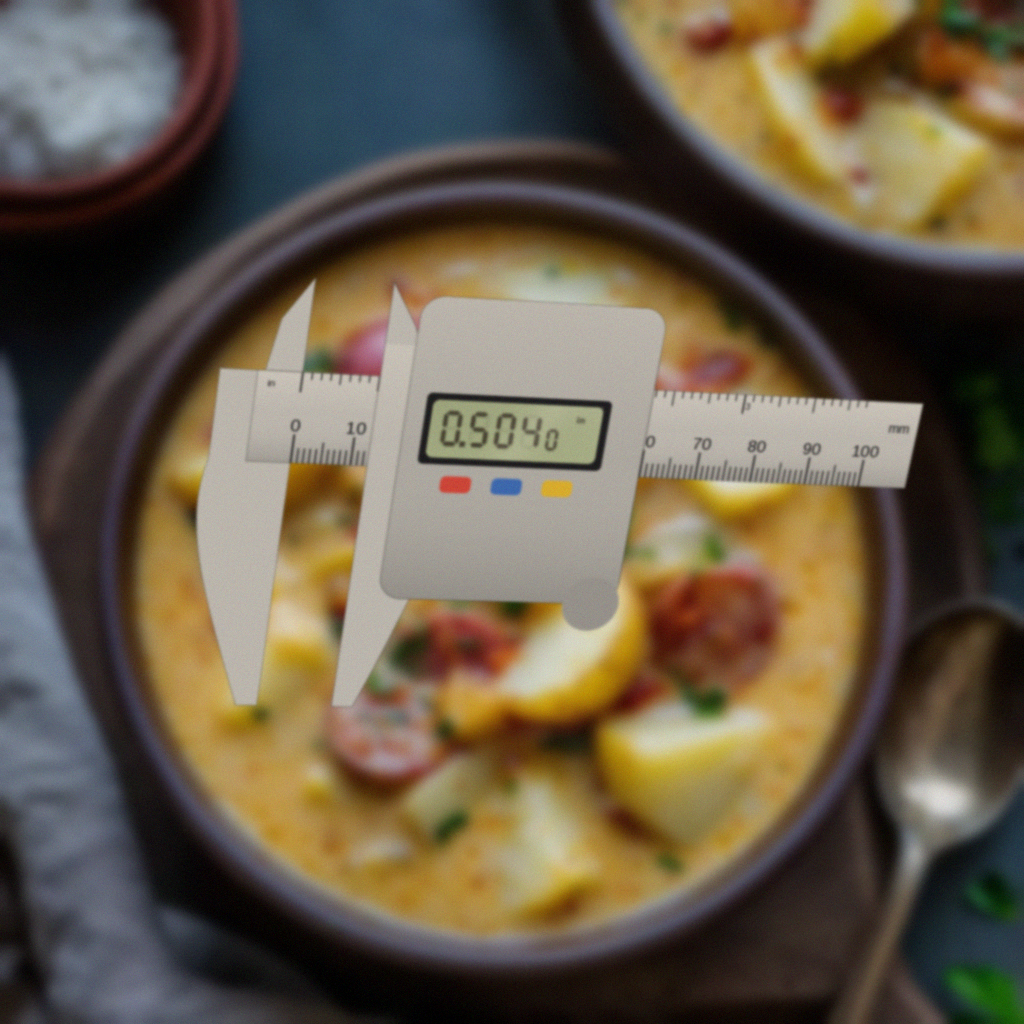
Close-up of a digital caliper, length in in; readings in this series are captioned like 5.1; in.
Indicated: 0.5040; in
